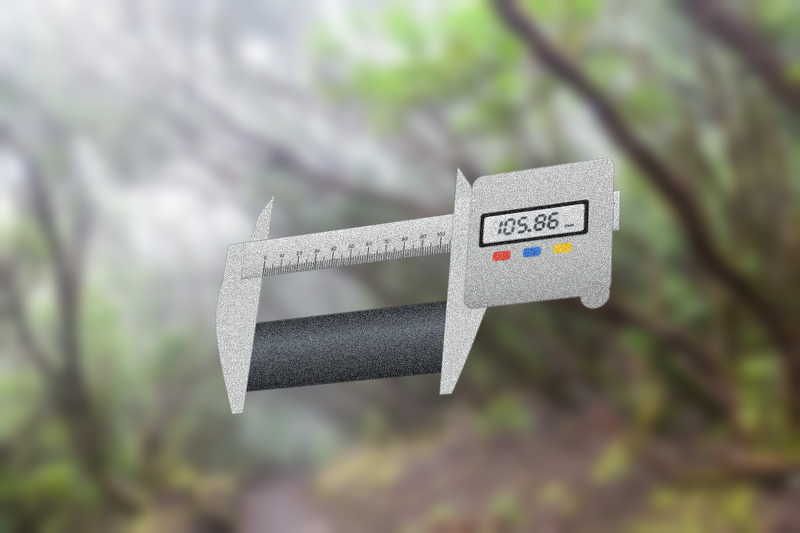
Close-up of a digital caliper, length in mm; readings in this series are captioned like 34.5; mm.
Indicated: 105.86; mm
